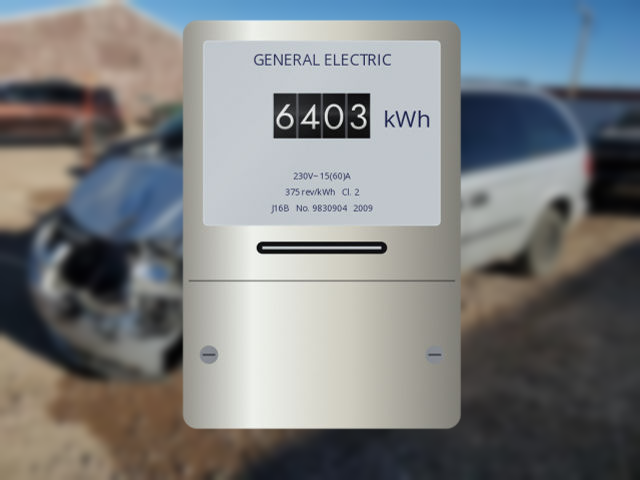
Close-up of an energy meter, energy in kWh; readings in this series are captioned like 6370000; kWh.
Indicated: 6403; kWh
